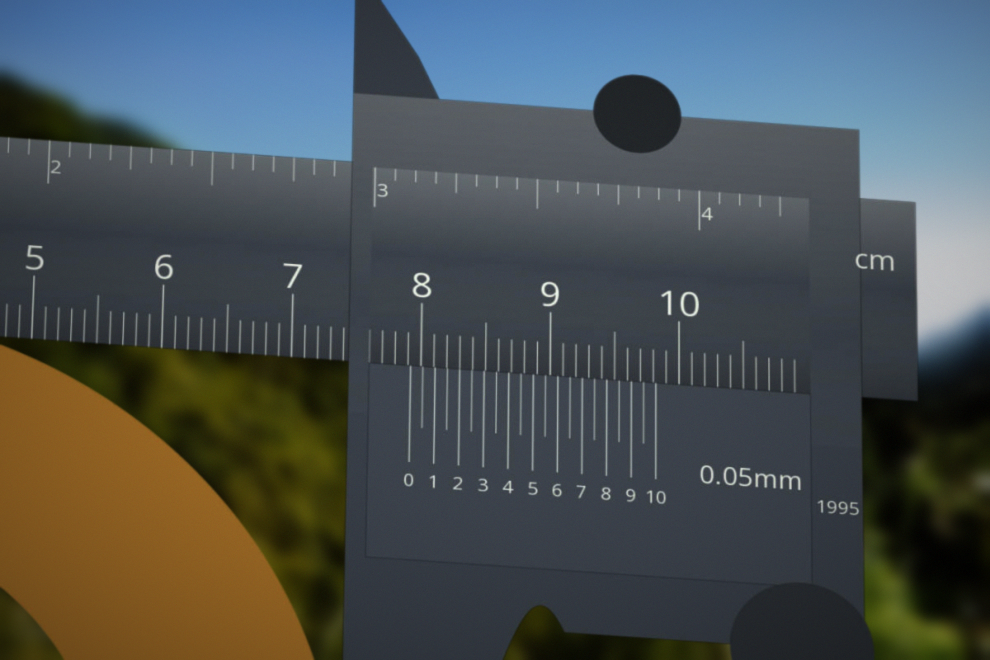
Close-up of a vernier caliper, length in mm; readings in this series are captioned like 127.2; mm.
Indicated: 79.2; mm
